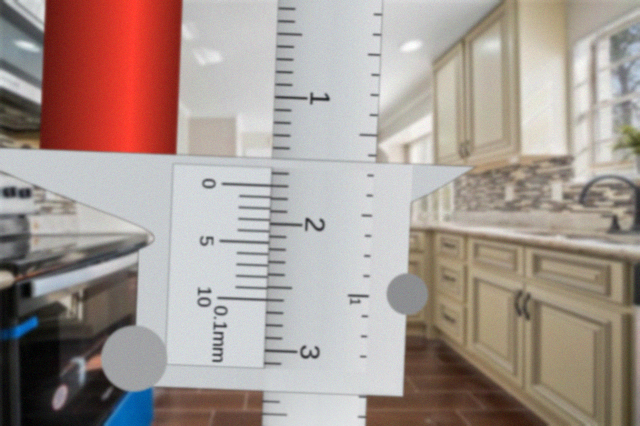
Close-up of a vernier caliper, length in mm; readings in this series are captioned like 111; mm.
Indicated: 17.0; mm
